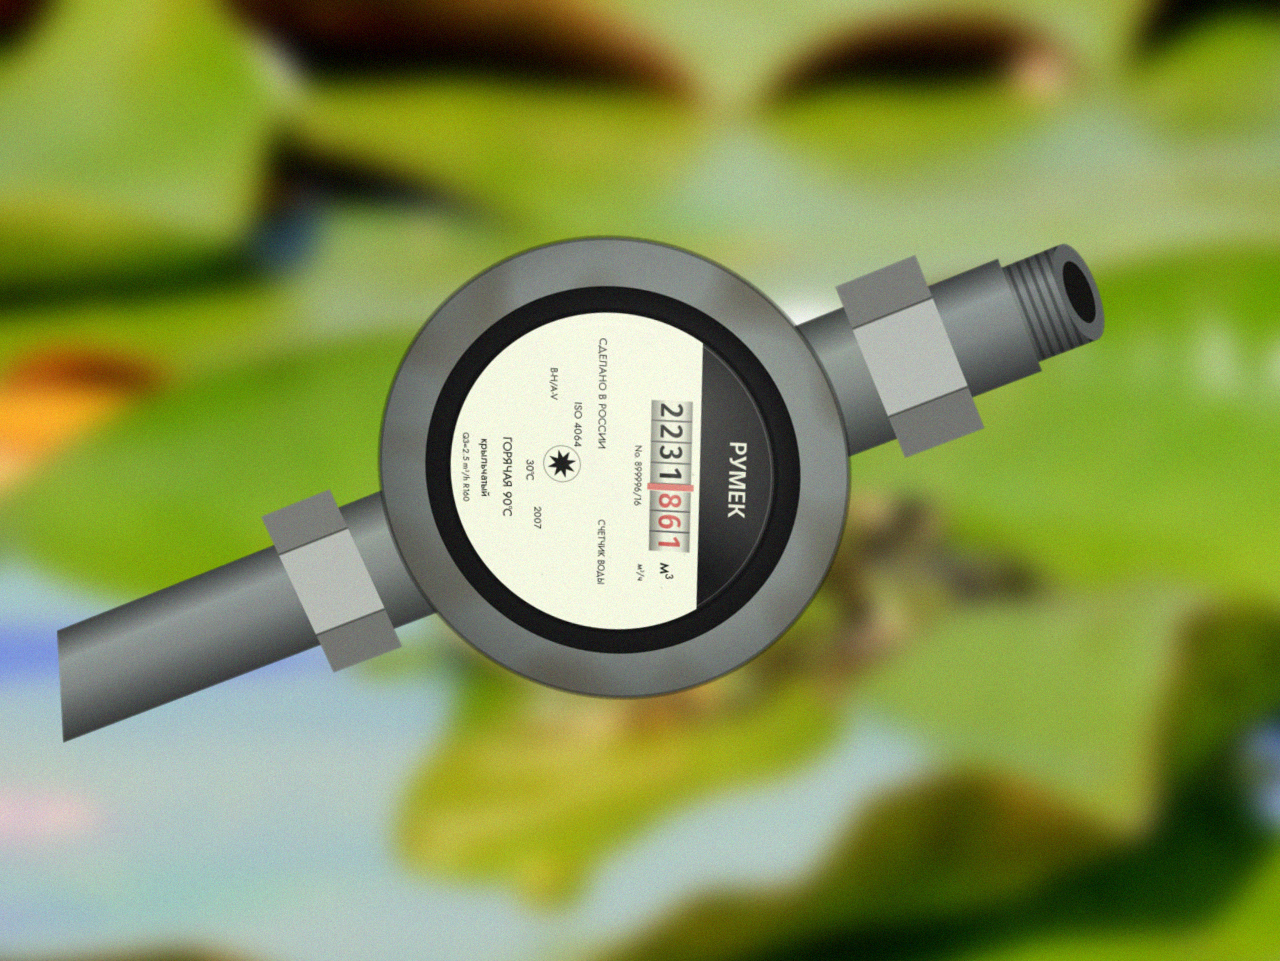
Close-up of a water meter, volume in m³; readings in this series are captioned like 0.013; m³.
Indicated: 2231.861; m³
